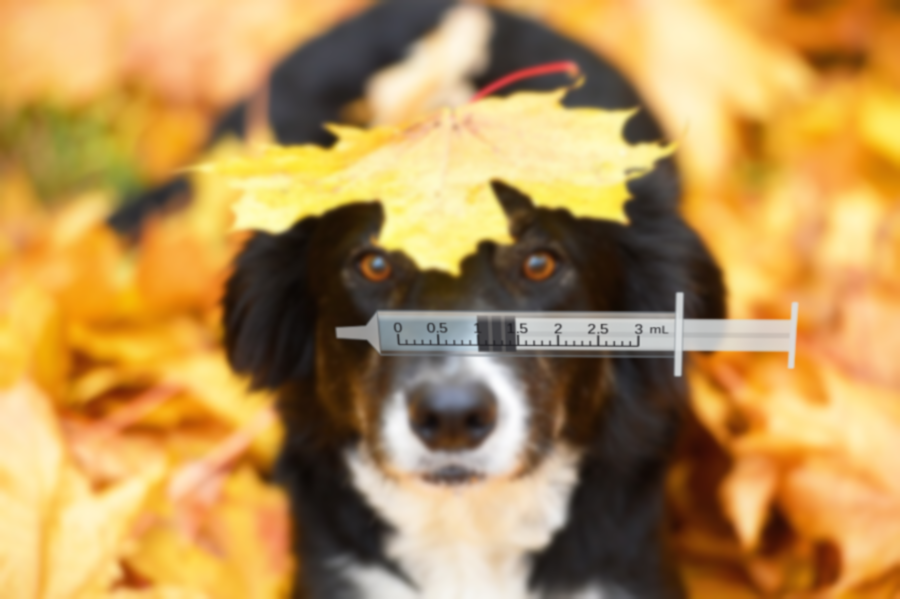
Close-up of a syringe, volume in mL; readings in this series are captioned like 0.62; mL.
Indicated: 1; mL
